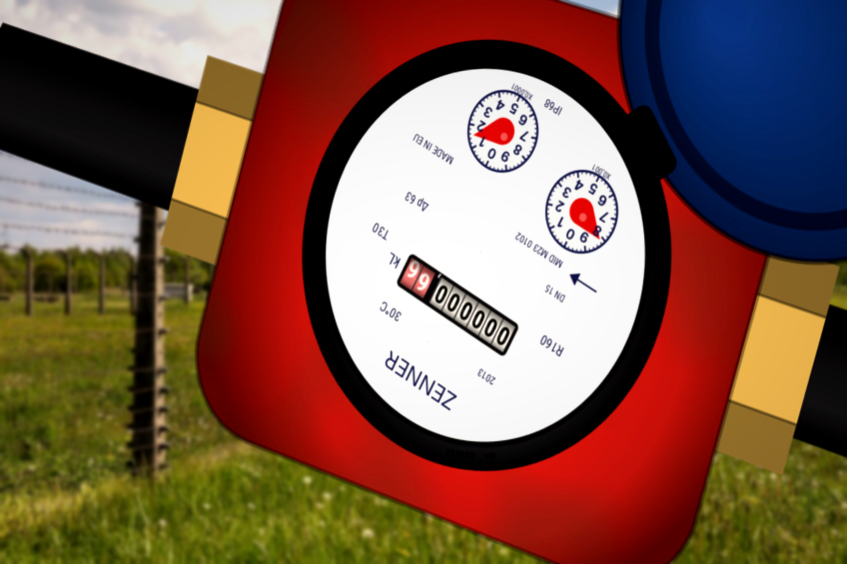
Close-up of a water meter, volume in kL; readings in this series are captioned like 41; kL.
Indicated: 0.6581; kL
